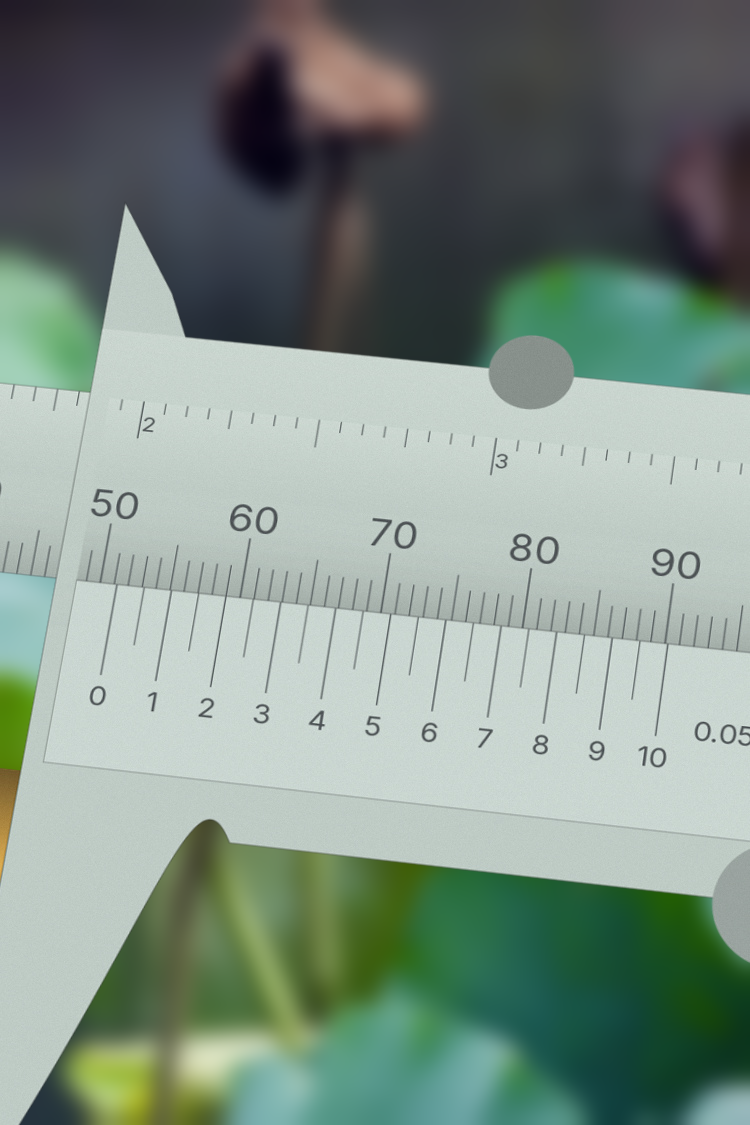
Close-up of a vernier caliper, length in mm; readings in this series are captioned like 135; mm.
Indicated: 51.2; mm
